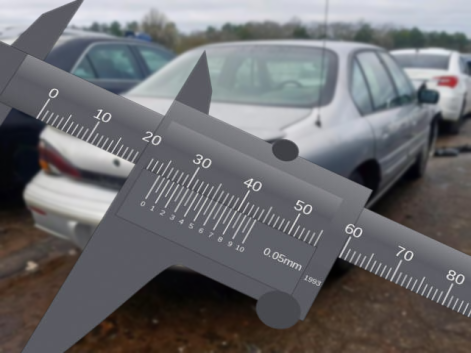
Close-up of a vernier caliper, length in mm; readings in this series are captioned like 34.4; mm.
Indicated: 24.6; mm
